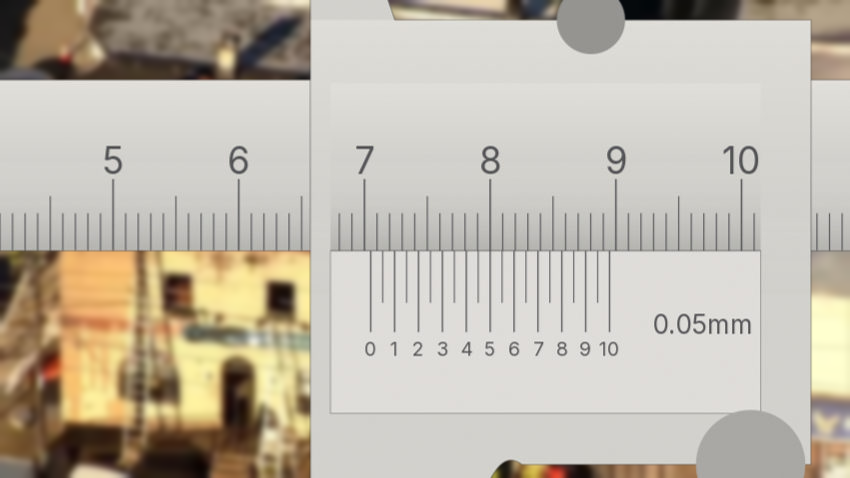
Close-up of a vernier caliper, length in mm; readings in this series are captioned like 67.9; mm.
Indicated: 70.5; mm
